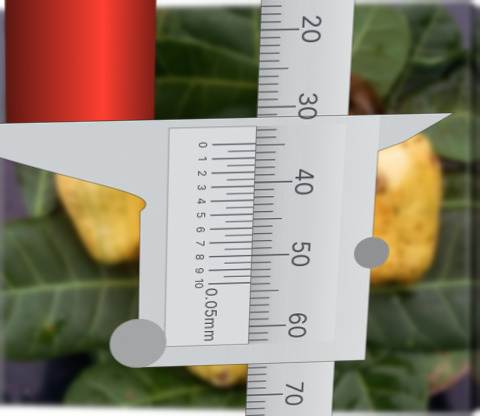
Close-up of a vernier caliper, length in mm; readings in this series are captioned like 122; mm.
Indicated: 34.8; mm
